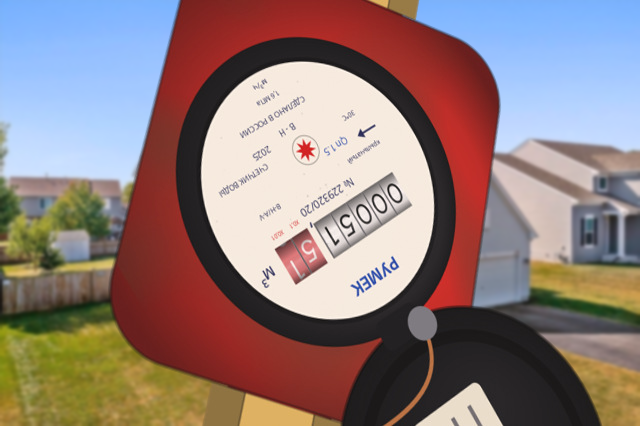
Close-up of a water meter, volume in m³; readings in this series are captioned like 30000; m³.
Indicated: 51.51; m³
